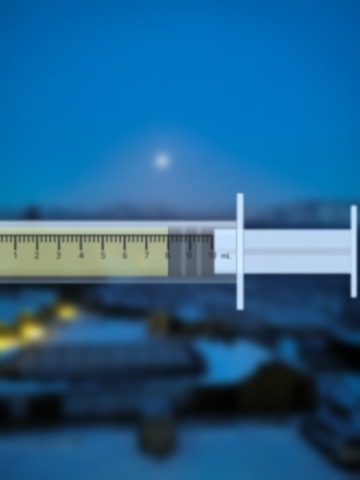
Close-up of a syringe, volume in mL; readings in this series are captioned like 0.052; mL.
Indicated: 8; mL
